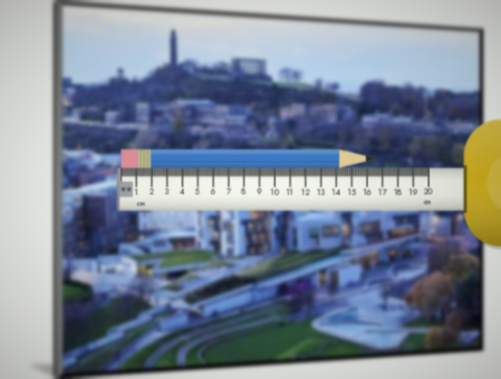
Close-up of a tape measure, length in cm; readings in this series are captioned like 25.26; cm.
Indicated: 16.5; cm
